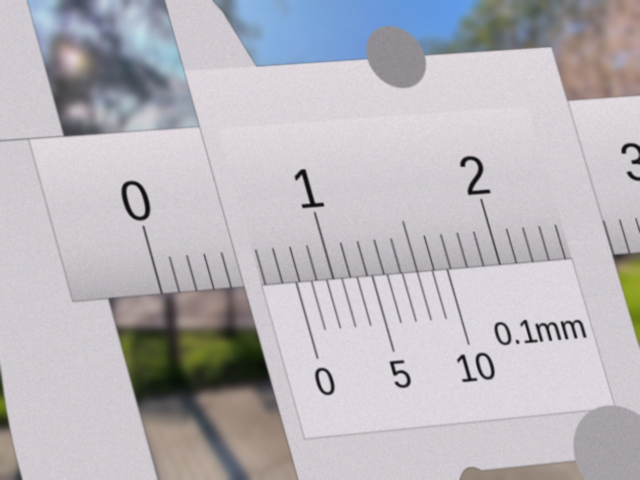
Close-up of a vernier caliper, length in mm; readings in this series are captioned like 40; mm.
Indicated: 7.8; mm
